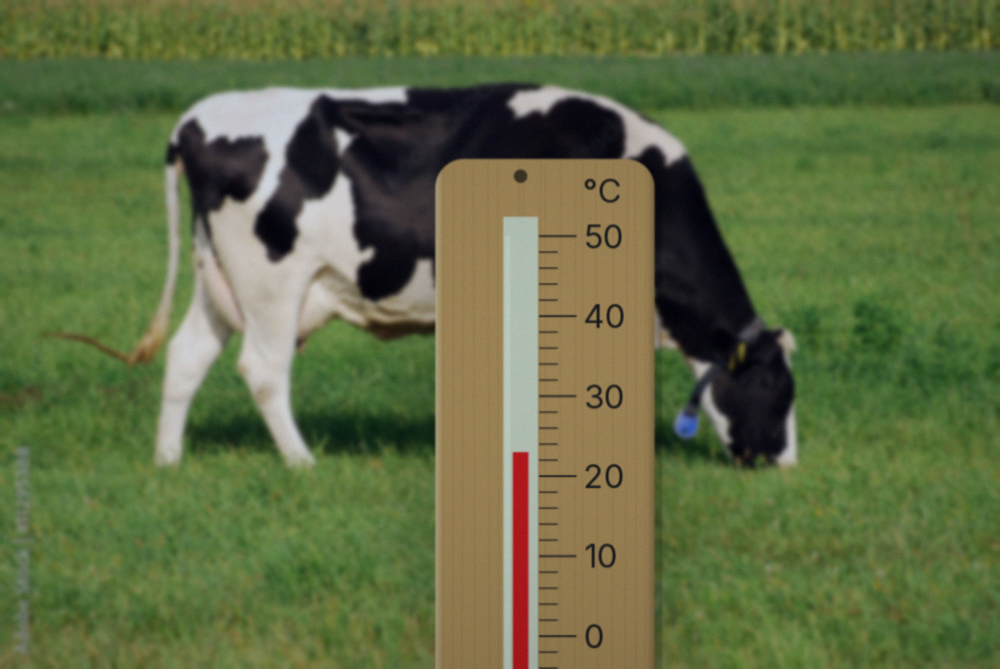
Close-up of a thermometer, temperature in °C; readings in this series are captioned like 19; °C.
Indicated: 23; °C
